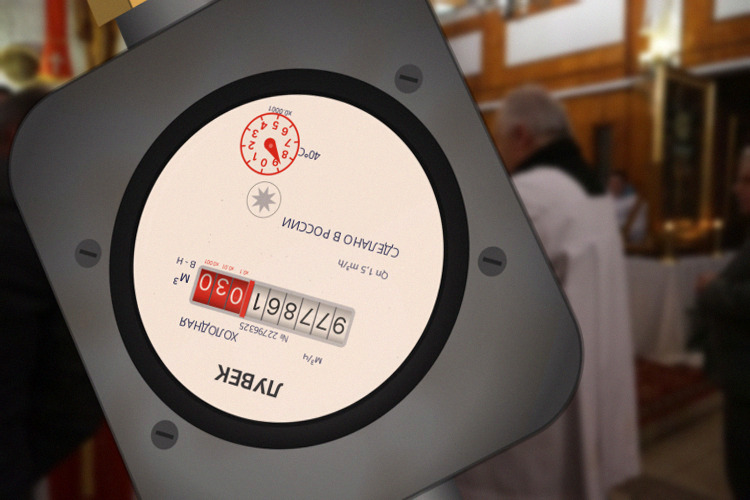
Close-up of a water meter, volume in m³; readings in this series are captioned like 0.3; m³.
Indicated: 977861.0298; m³
